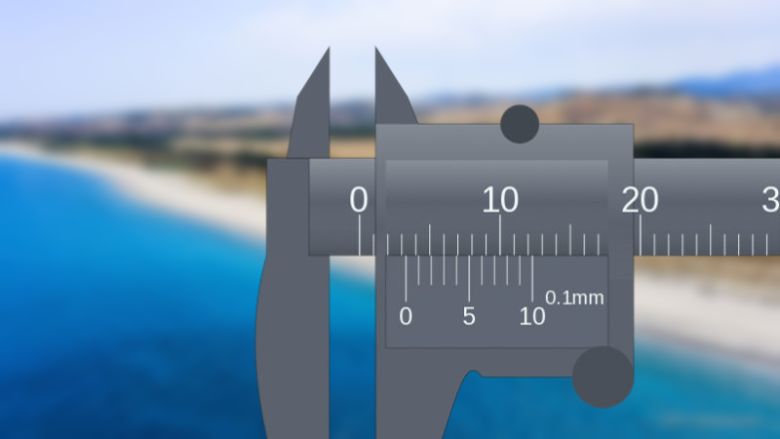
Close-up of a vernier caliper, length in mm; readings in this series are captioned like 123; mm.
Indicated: 3.3; mm
